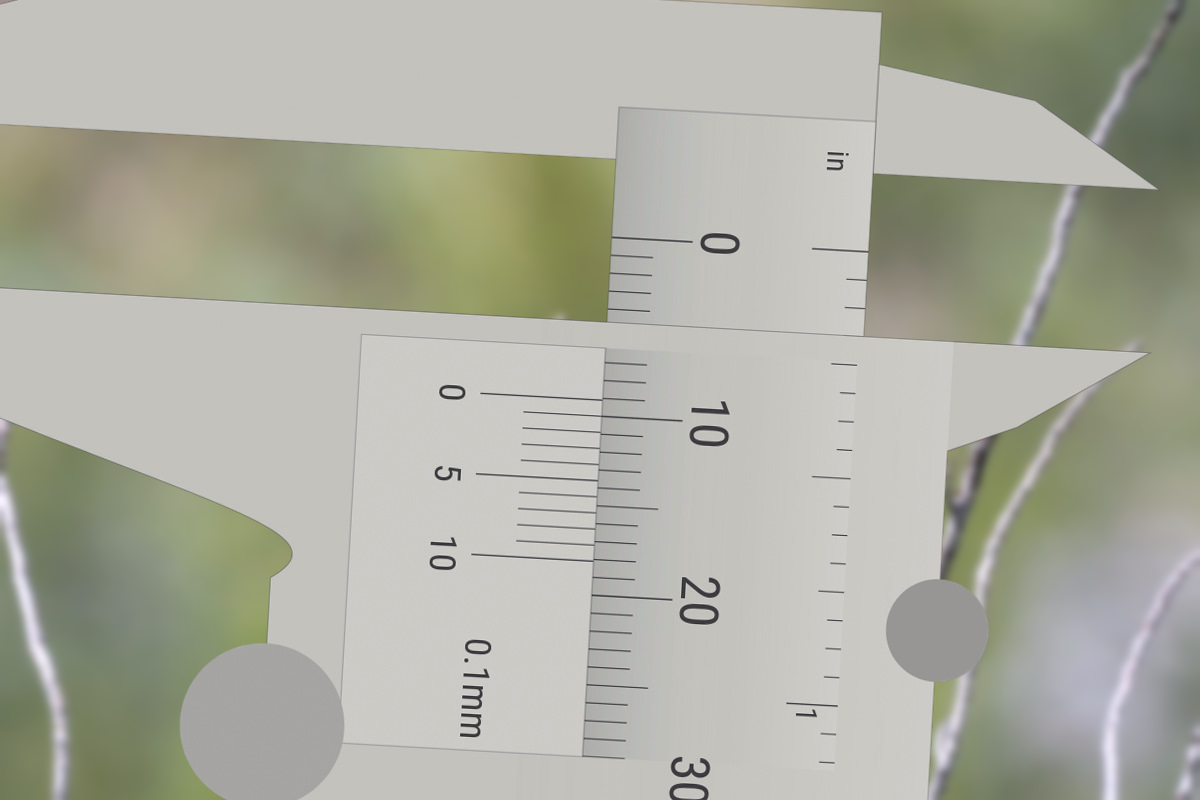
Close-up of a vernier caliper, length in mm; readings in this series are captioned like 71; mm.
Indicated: 9.1; mm
